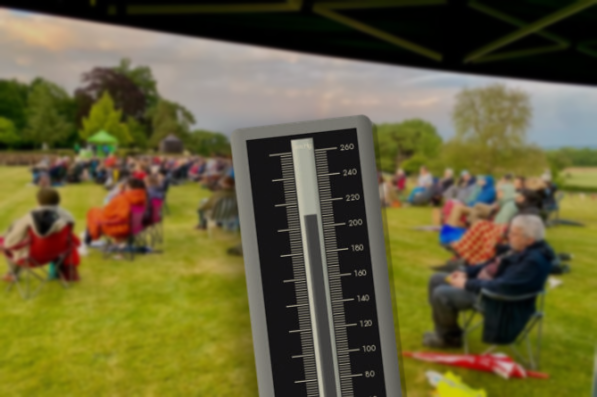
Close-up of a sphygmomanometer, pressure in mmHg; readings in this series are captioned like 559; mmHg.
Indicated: 210; mmHg
